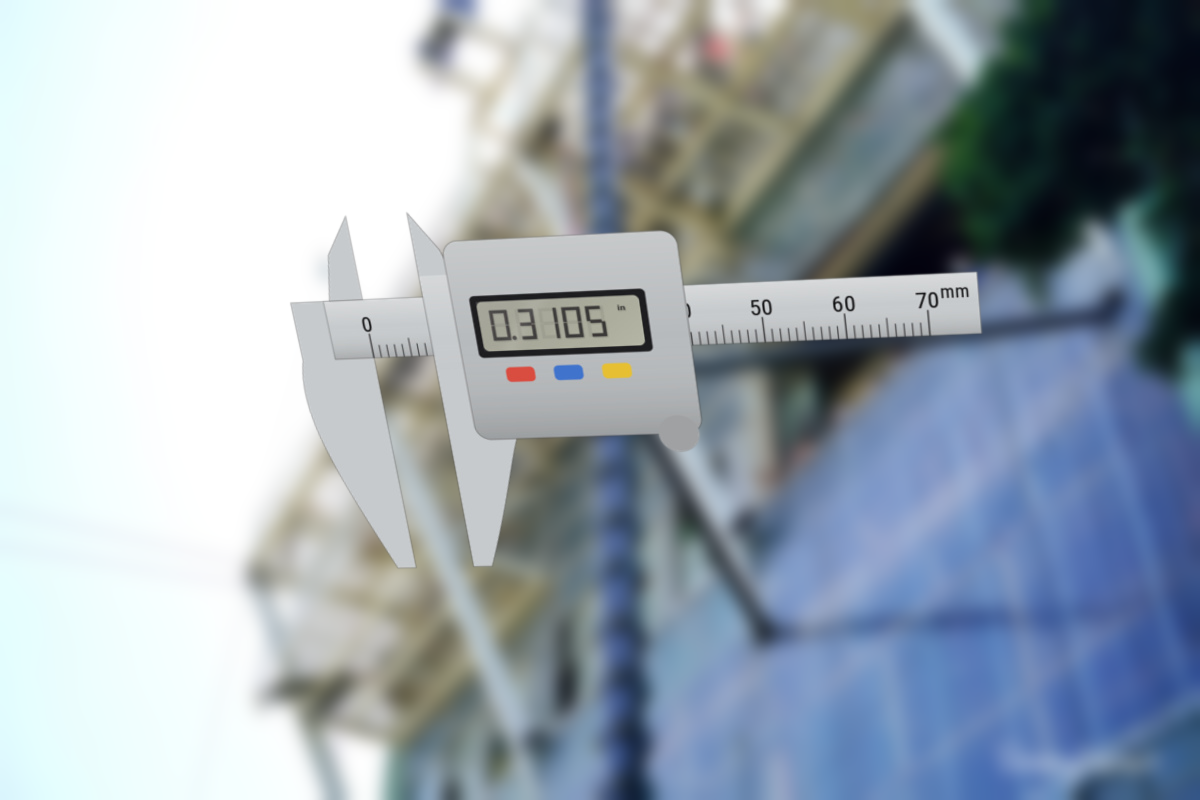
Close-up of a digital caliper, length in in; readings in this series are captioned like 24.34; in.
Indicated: 0.3105; in
